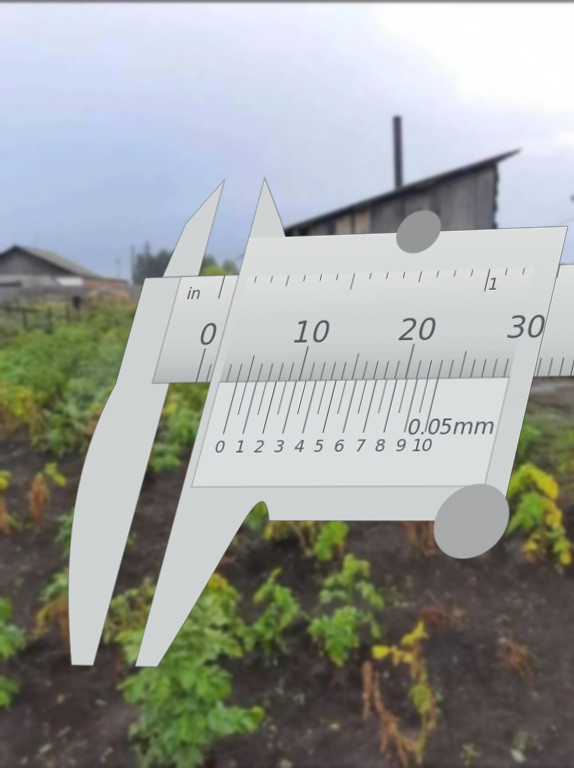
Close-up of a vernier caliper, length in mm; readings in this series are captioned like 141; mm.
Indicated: 4.0; mm
